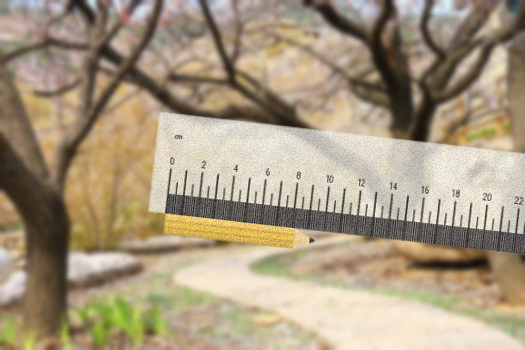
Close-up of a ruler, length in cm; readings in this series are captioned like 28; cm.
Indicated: 9.5; cm
